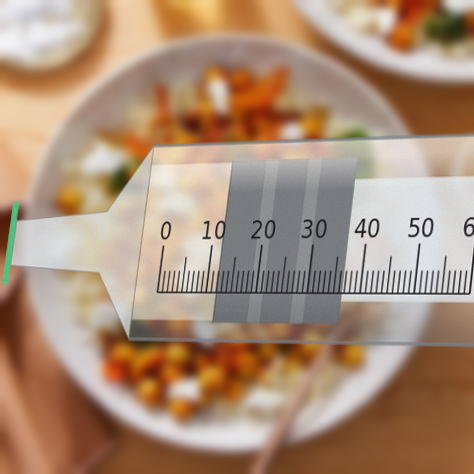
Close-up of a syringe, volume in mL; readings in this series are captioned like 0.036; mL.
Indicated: 12; mL
